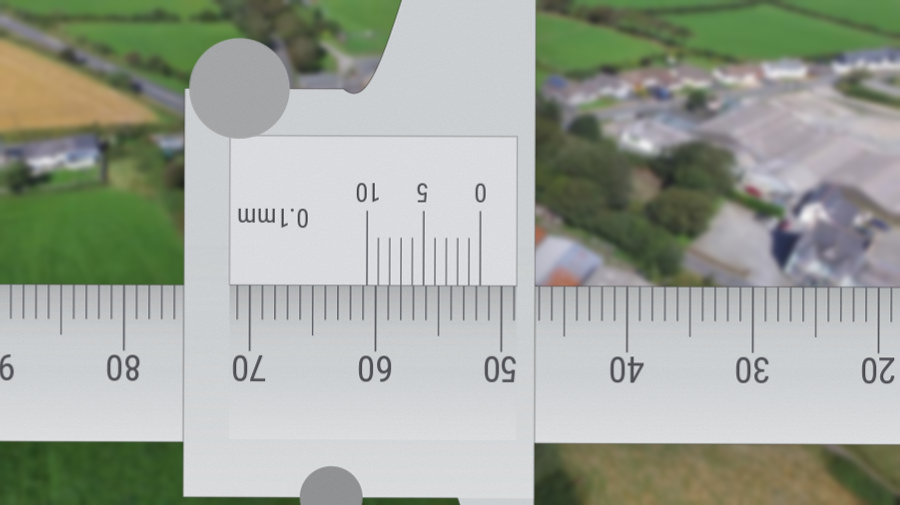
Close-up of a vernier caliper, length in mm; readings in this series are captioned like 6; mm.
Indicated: 51.7; mm
